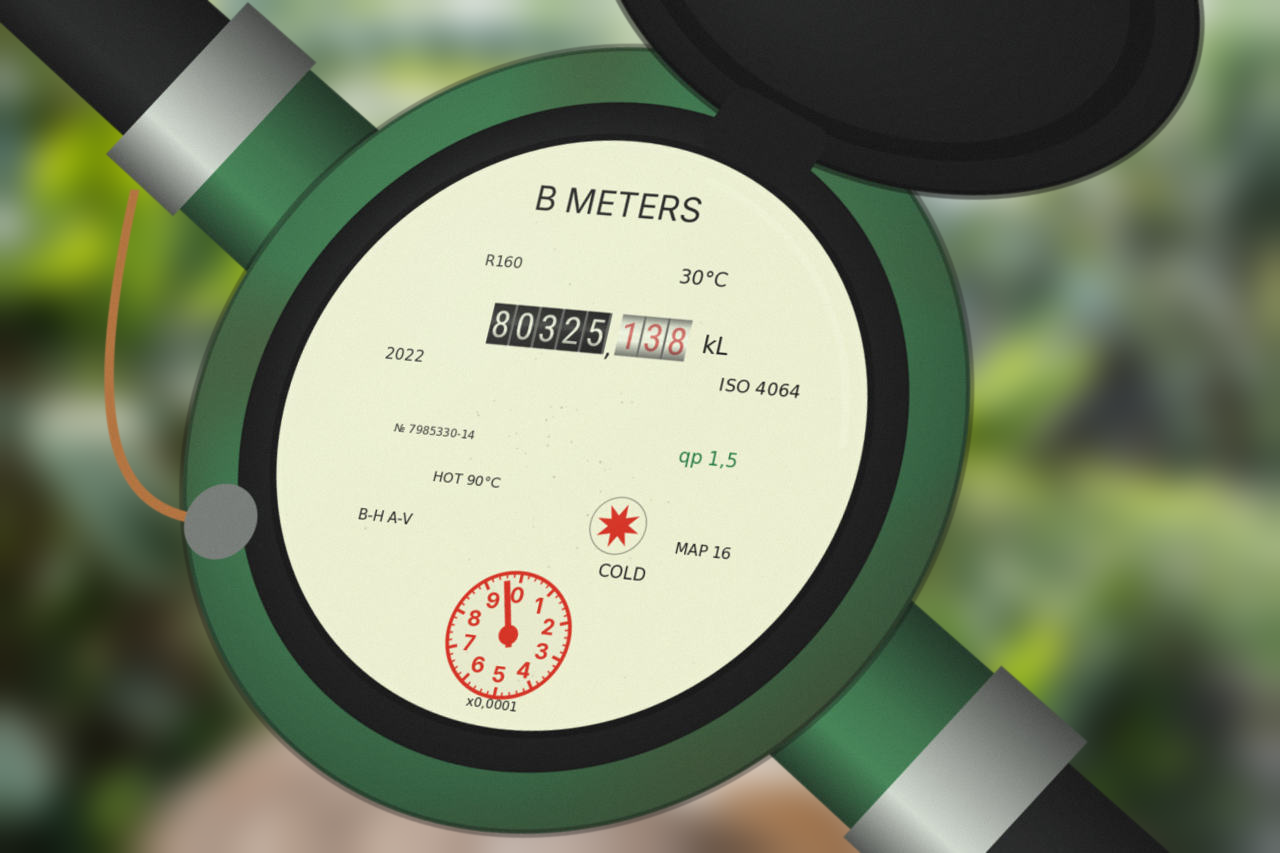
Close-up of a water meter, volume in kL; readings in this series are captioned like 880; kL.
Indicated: 80325.1379; kL
